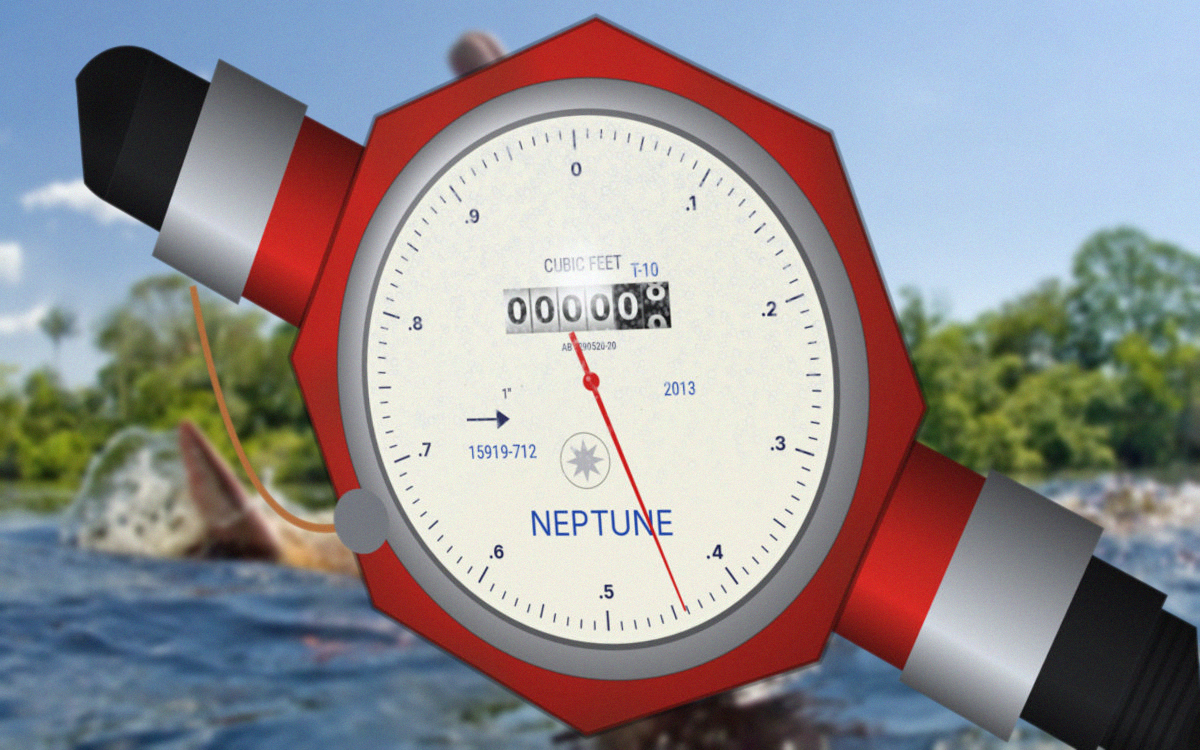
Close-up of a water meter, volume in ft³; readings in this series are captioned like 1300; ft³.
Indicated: 8.44; ft³
